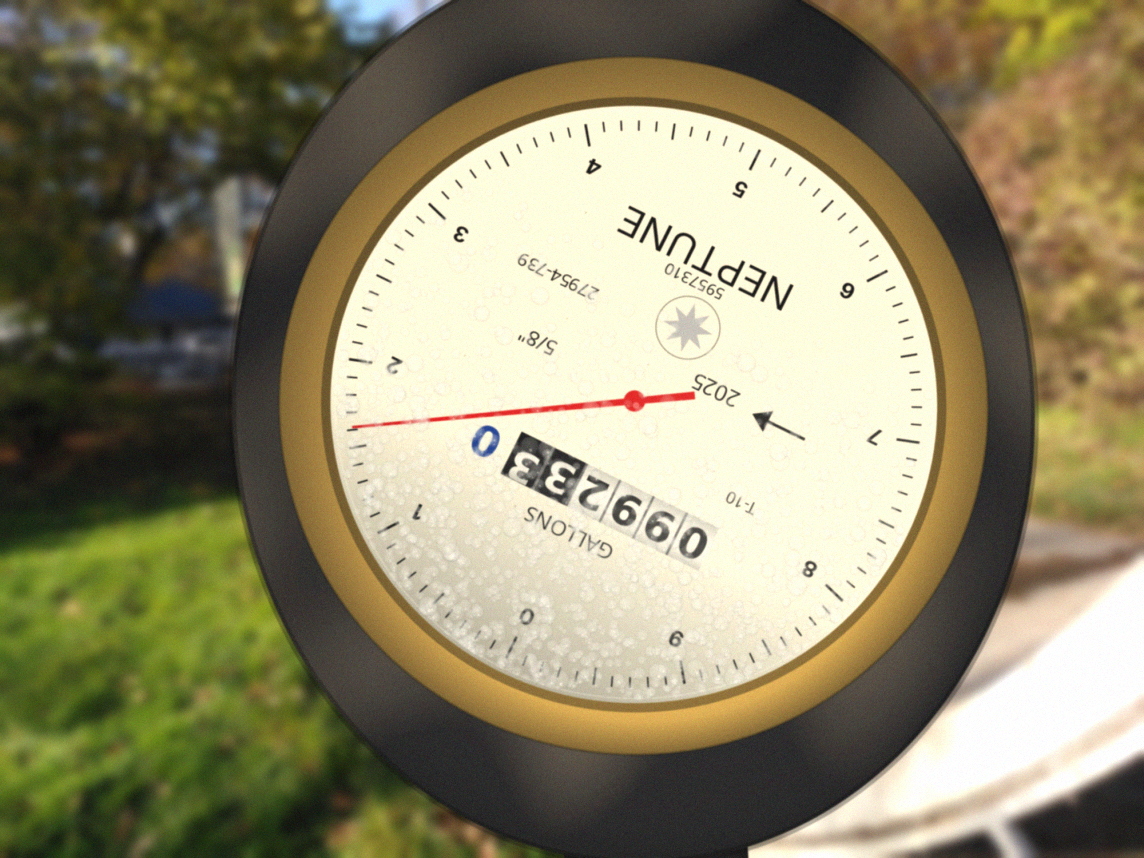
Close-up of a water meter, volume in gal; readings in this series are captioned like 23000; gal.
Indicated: 992331.6; gal
